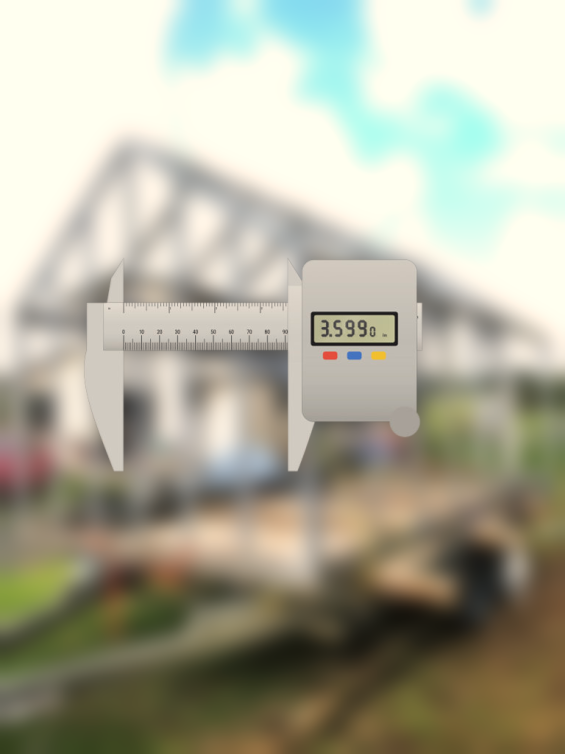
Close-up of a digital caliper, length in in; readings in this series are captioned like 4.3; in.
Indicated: 3.5990; in
